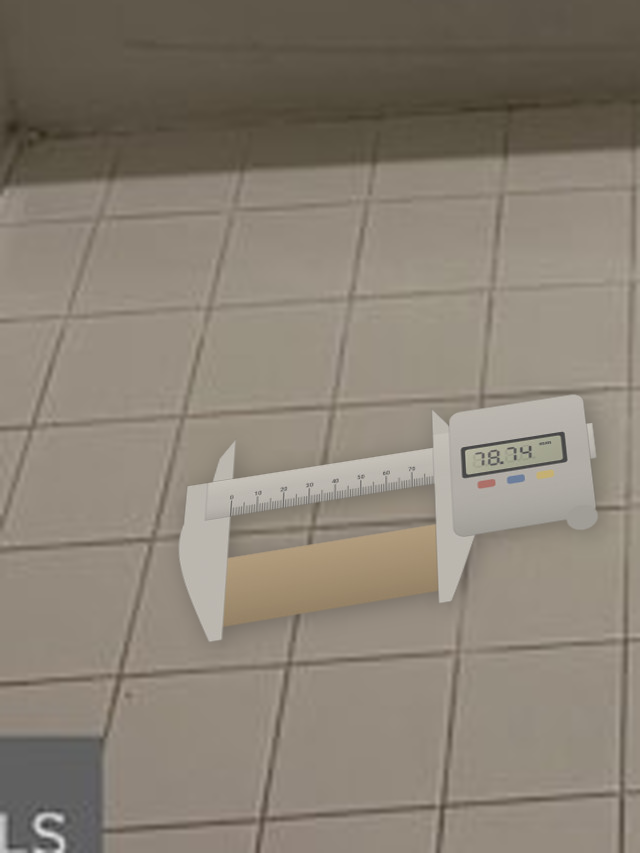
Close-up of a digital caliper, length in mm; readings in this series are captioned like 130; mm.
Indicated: 78.74; mm
